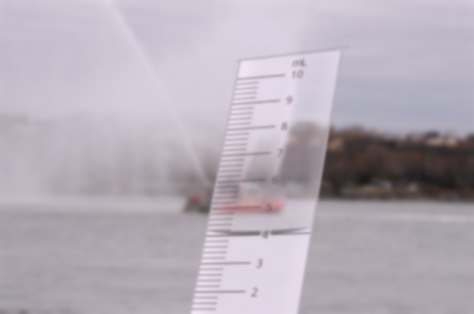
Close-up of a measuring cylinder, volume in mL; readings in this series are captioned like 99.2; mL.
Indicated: 4; mL
